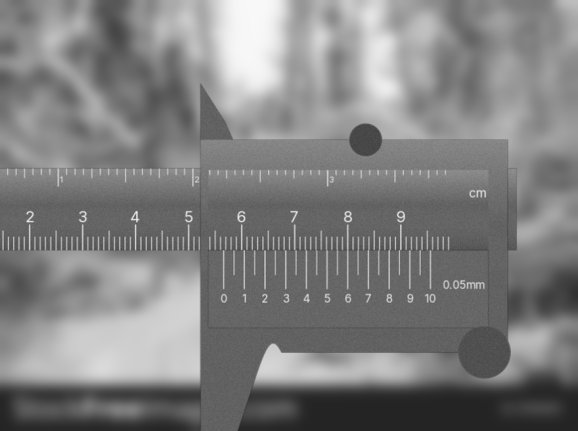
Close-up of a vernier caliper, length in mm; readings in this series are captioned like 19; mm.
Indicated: 56.6; mm
